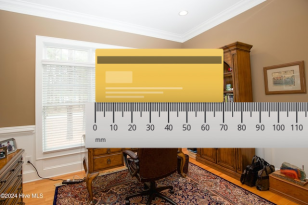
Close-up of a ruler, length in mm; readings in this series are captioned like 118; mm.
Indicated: 70; mm
